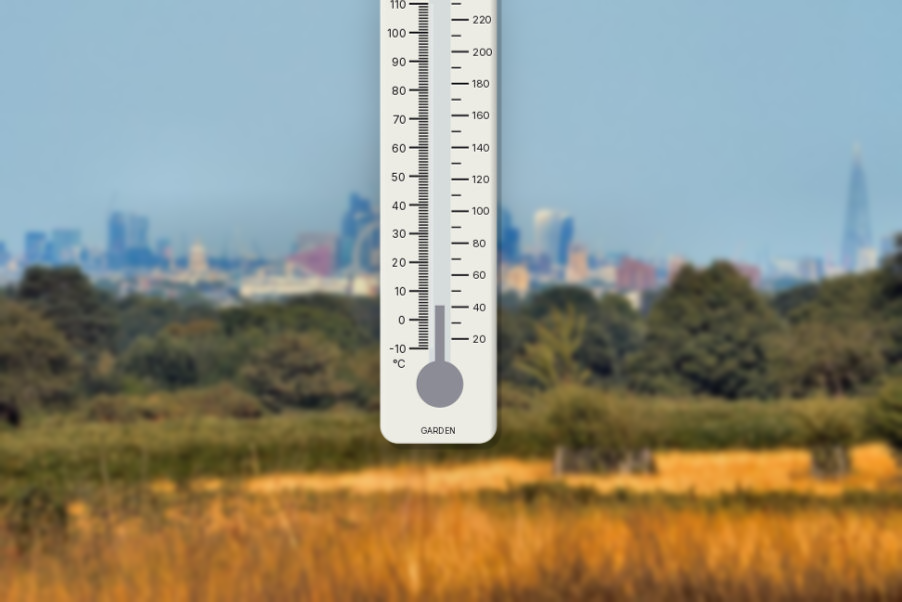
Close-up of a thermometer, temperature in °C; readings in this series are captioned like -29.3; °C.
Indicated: 5; °C
